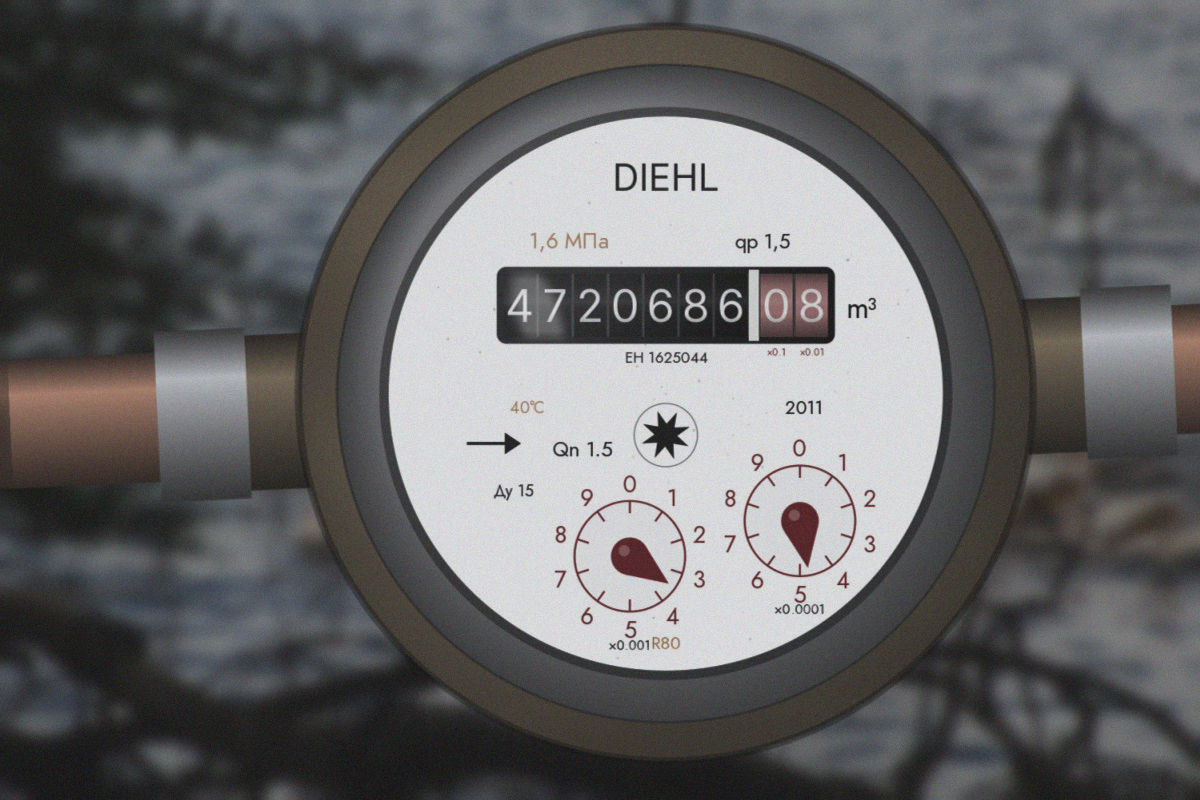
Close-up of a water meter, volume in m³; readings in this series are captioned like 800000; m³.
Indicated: 4720686.0834; m³
